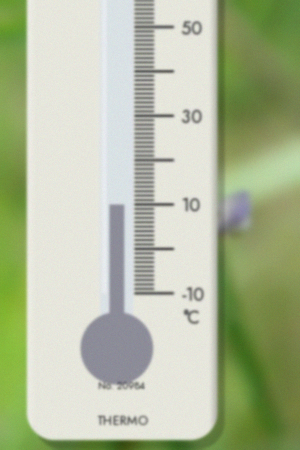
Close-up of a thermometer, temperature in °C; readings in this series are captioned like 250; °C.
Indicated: 10; °C
